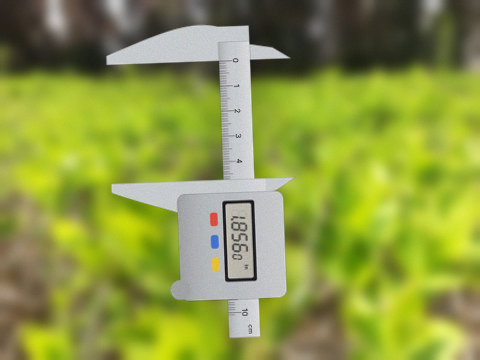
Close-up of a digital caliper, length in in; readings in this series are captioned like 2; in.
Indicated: 1.8560; in
